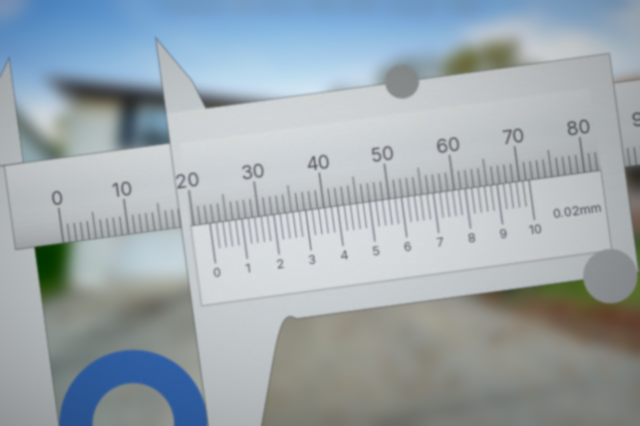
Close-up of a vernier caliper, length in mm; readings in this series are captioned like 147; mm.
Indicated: 22.5; mm
